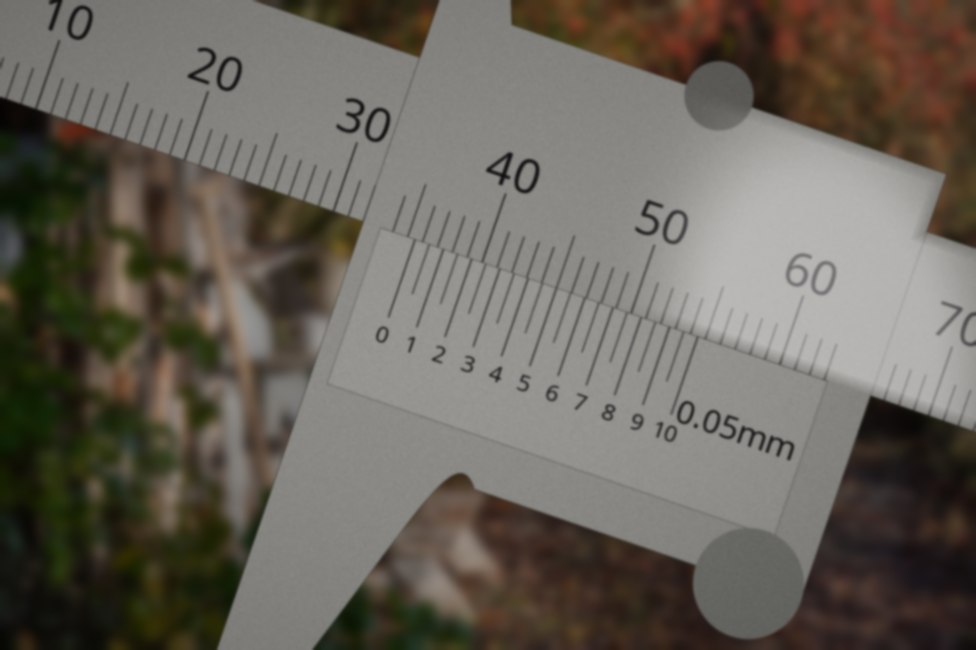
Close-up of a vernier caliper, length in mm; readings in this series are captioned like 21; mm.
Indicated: 35.5; mm
